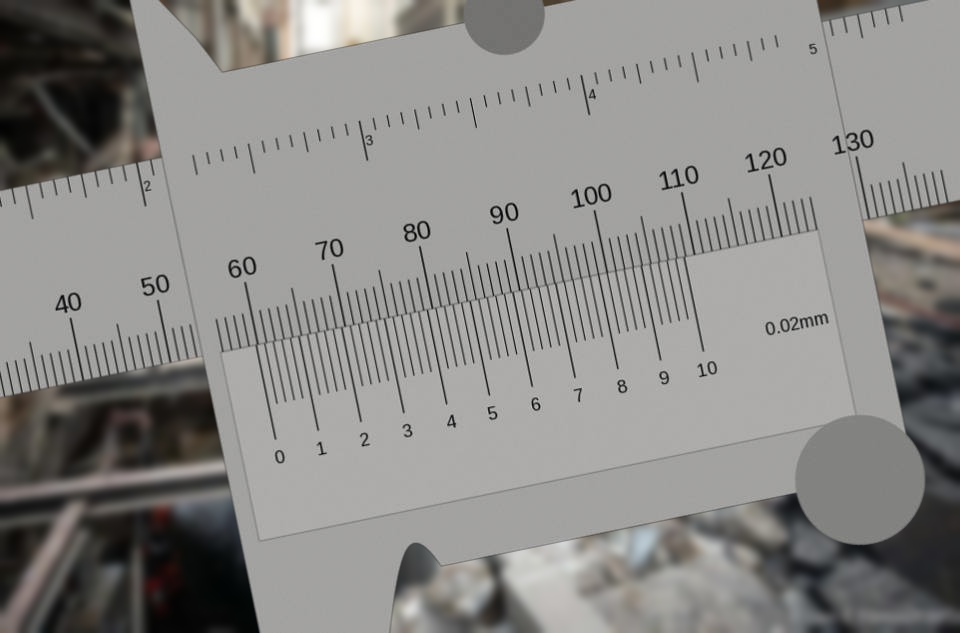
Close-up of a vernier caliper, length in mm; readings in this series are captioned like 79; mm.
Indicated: 59.8; mm
